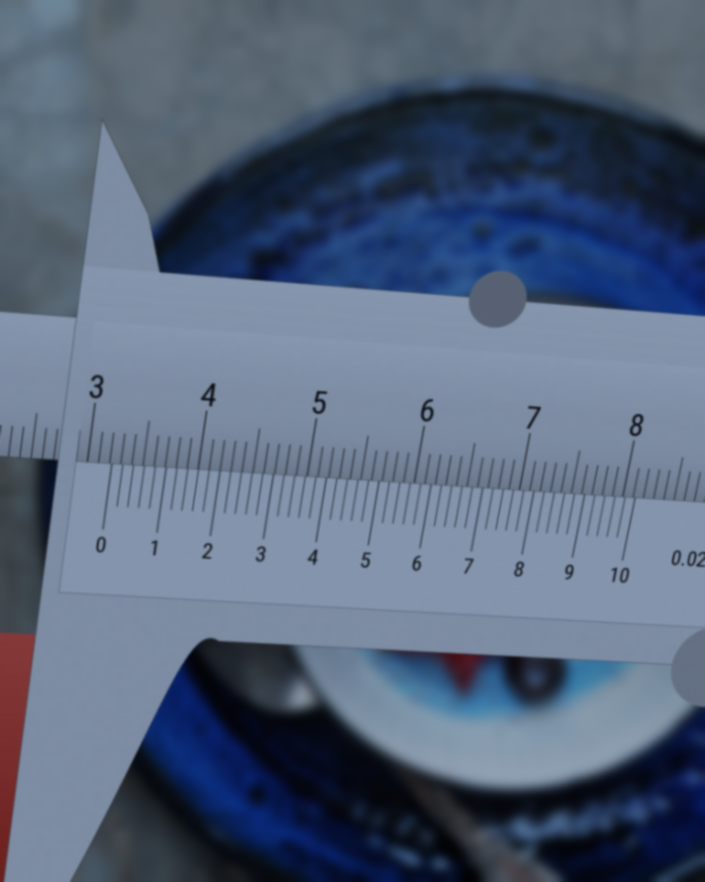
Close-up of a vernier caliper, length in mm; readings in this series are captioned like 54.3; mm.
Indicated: 32.2; mm
